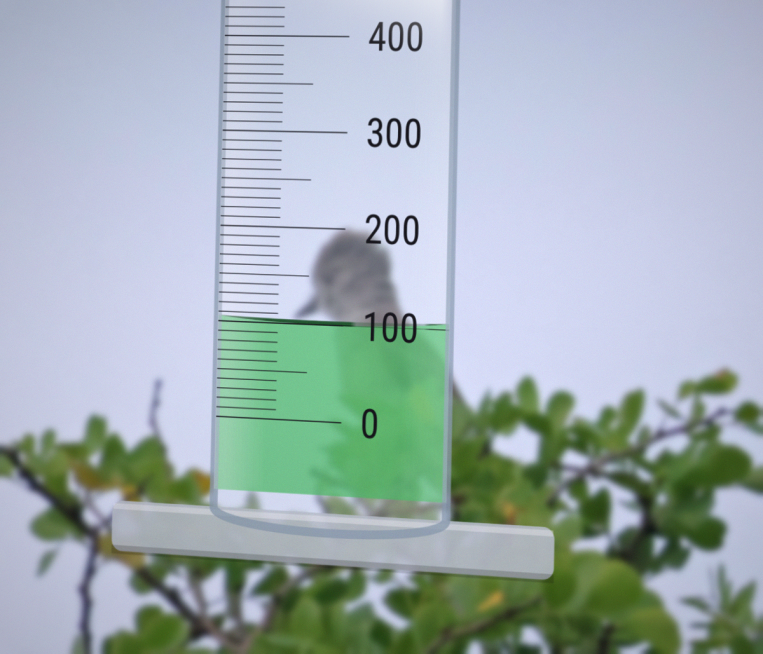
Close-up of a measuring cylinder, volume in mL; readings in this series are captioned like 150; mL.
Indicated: 100; mL
